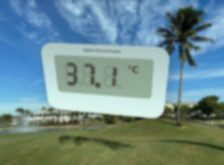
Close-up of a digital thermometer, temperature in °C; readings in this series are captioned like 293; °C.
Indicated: 37.1; °C
